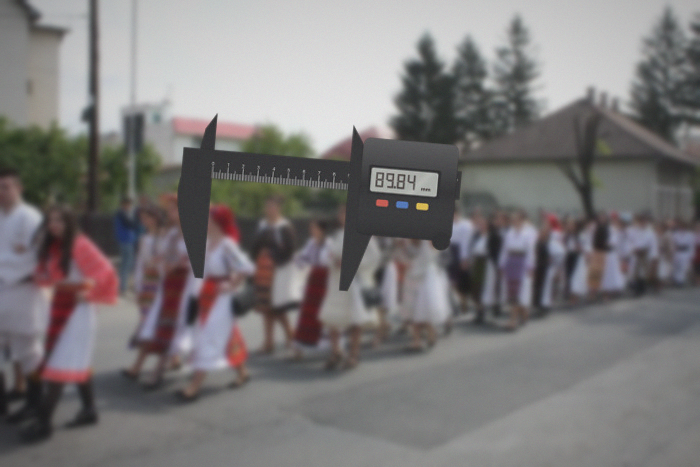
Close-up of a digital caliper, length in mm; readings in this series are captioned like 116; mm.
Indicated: 89.84; mm
